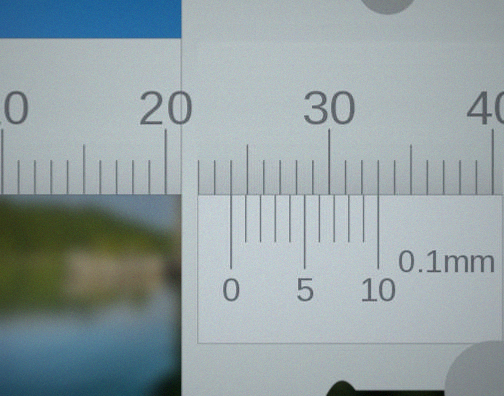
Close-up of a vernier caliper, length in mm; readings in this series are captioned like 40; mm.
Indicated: 24.0; mm
